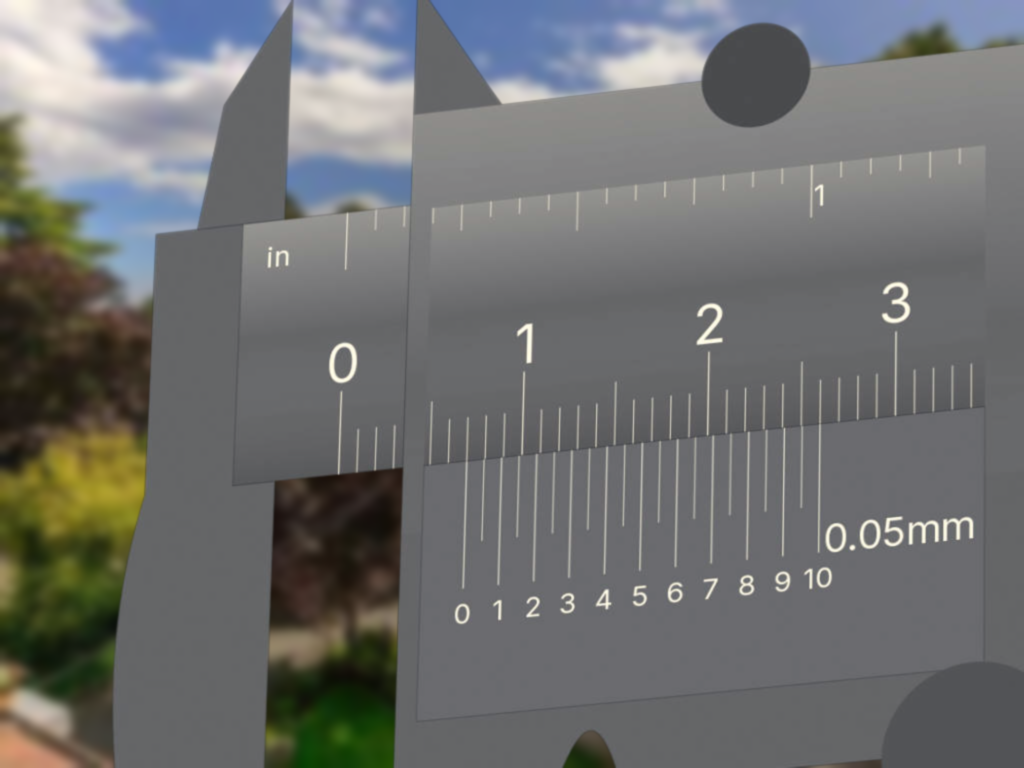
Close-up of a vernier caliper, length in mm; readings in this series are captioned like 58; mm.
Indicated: 7.0; mm
